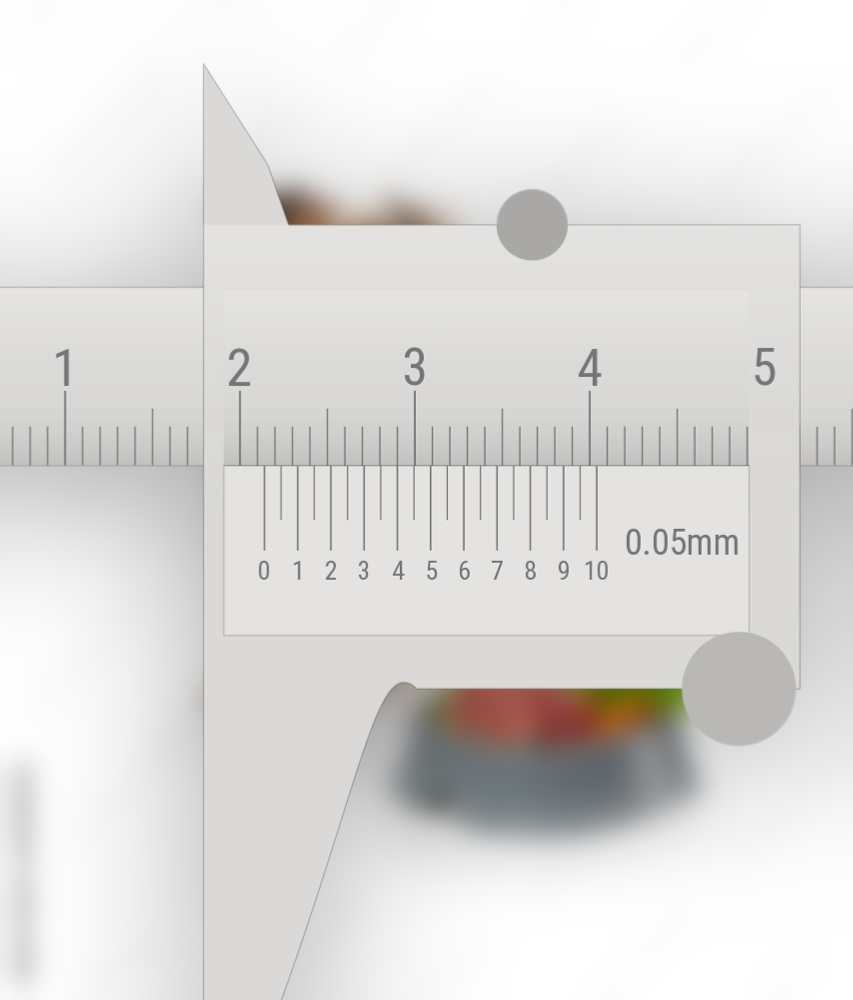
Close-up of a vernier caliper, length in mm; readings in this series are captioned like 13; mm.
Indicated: 21.4; mm
